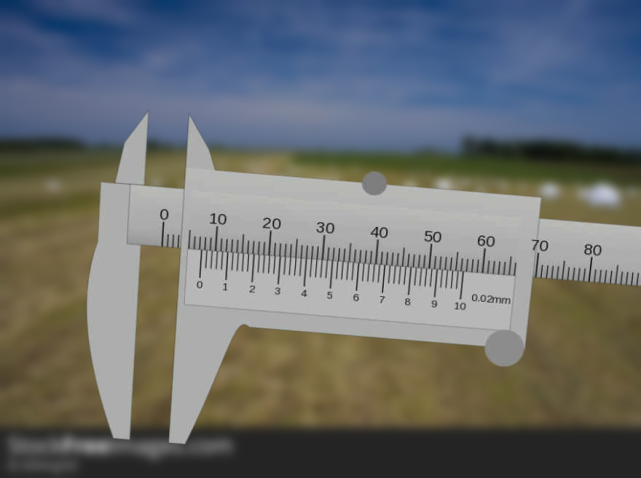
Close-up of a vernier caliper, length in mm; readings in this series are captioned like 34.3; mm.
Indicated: 7.4; mm
